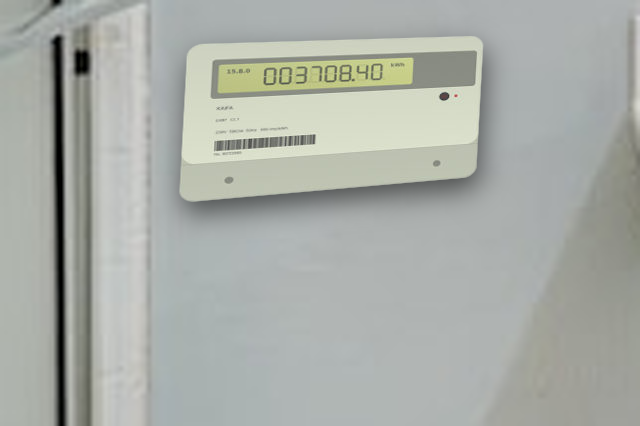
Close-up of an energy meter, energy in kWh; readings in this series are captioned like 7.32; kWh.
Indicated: 3708.40; kWh
